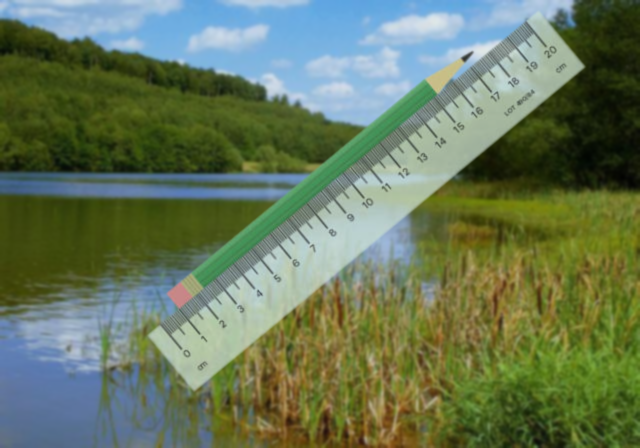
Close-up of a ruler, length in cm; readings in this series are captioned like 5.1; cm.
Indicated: 16.5; cm
